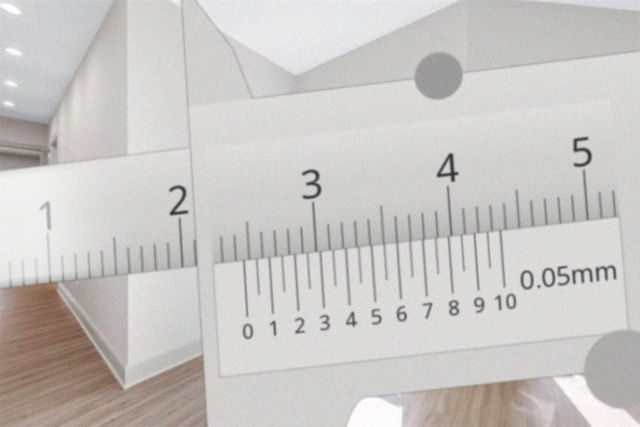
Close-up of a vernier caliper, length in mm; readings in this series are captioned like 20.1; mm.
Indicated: 24.6; mm
